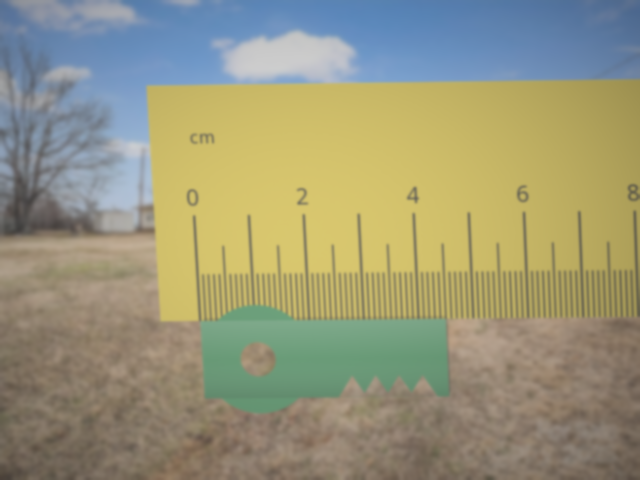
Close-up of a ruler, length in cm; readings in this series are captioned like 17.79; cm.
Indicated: 4.5; cm
